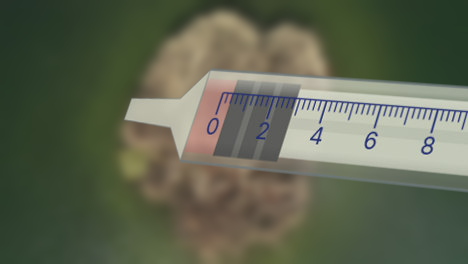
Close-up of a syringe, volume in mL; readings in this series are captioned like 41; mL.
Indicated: 0.4; mL
